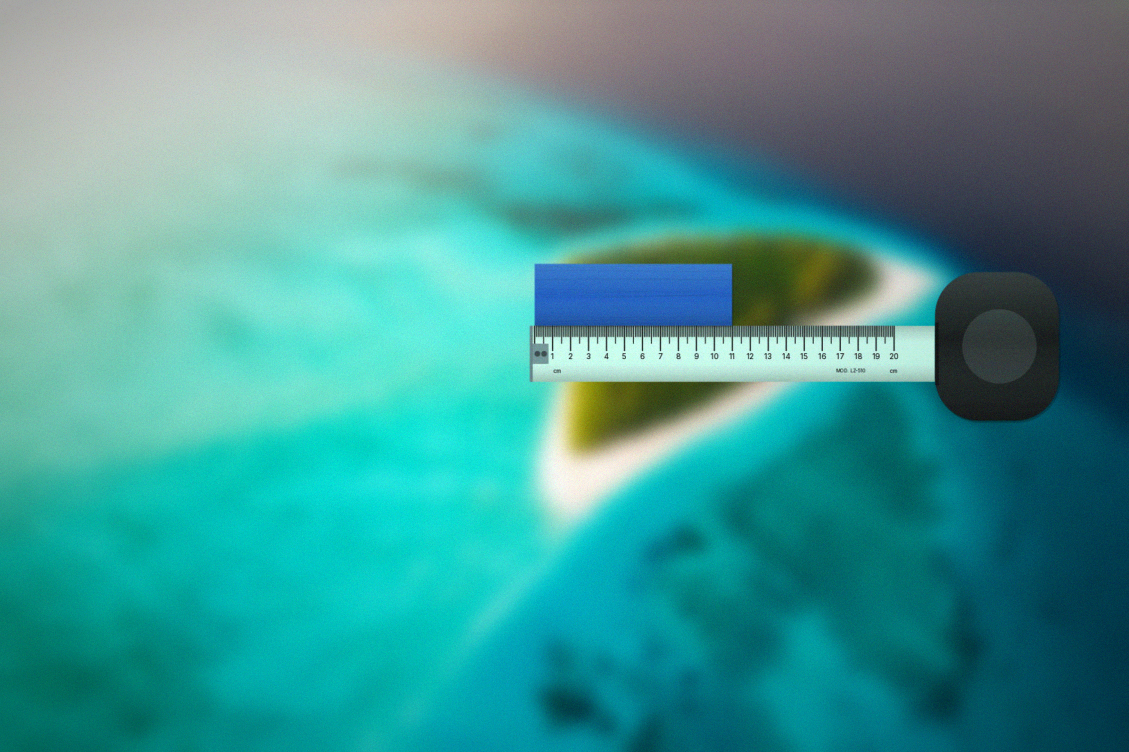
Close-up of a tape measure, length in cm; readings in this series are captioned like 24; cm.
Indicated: 11; cm
